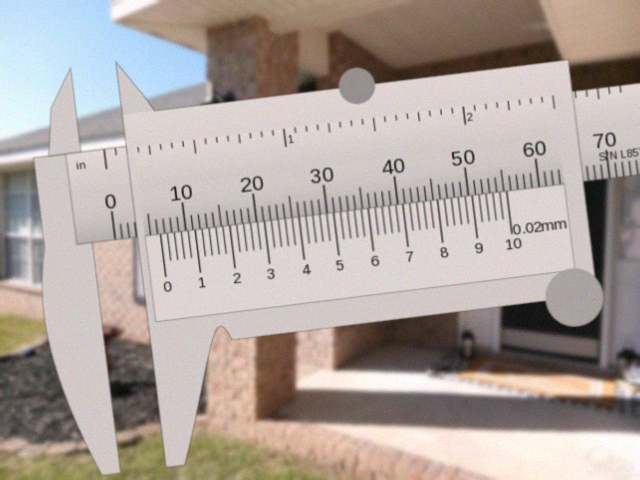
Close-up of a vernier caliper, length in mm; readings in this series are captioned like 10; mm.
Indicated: 6.4; mm
